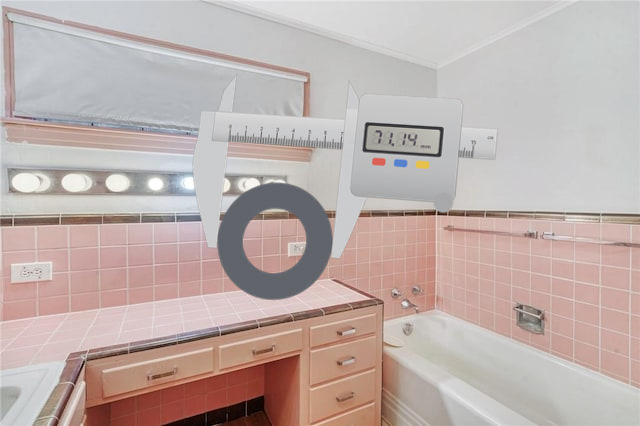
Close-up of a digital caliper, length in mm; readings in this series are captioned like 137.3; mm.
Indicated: 71.14; mm
